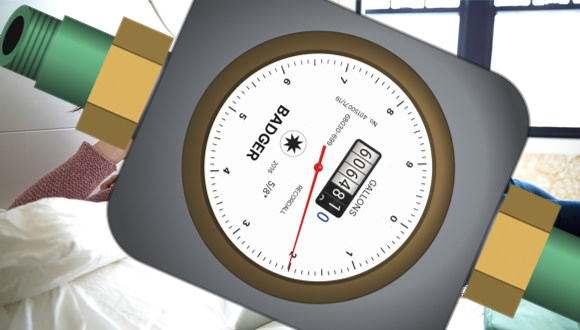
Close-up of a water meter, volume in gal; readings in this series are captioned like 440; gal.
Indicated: 6064812.0; gal
